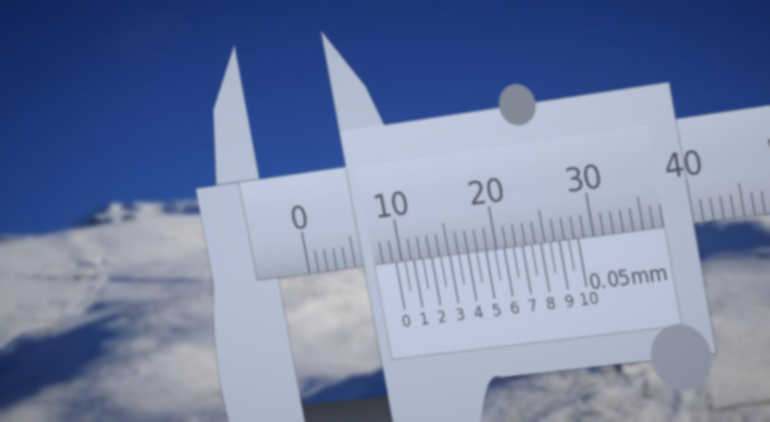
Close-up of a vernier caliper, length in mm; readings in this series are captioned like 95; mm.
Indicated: 9.4; mm
